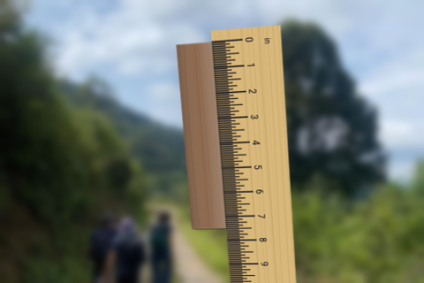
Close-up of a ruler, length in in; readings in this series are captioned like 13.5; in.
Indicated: 7.5; in
